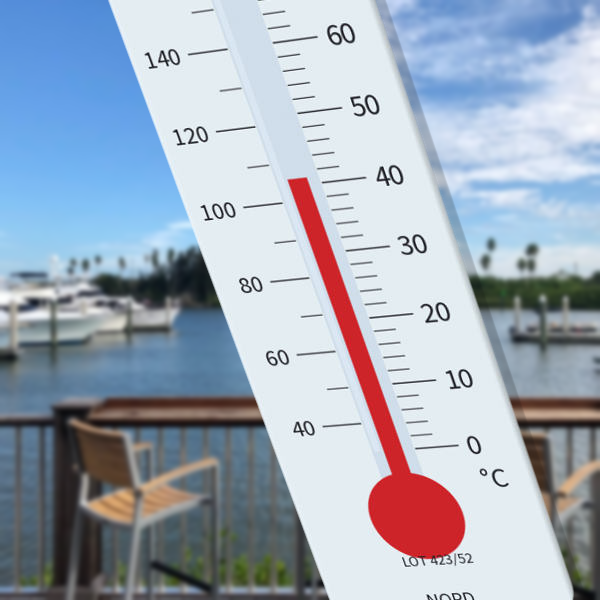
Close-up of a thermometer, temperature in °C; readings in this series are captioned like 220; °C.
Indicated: 41; °C
